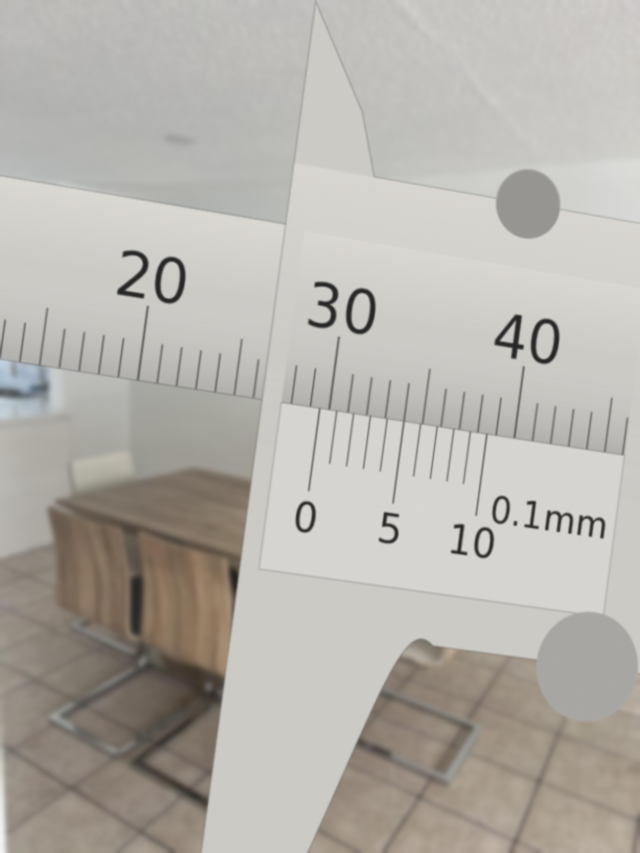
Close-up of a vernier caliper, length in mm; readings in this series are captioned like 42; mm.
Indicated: 29.5; mm
